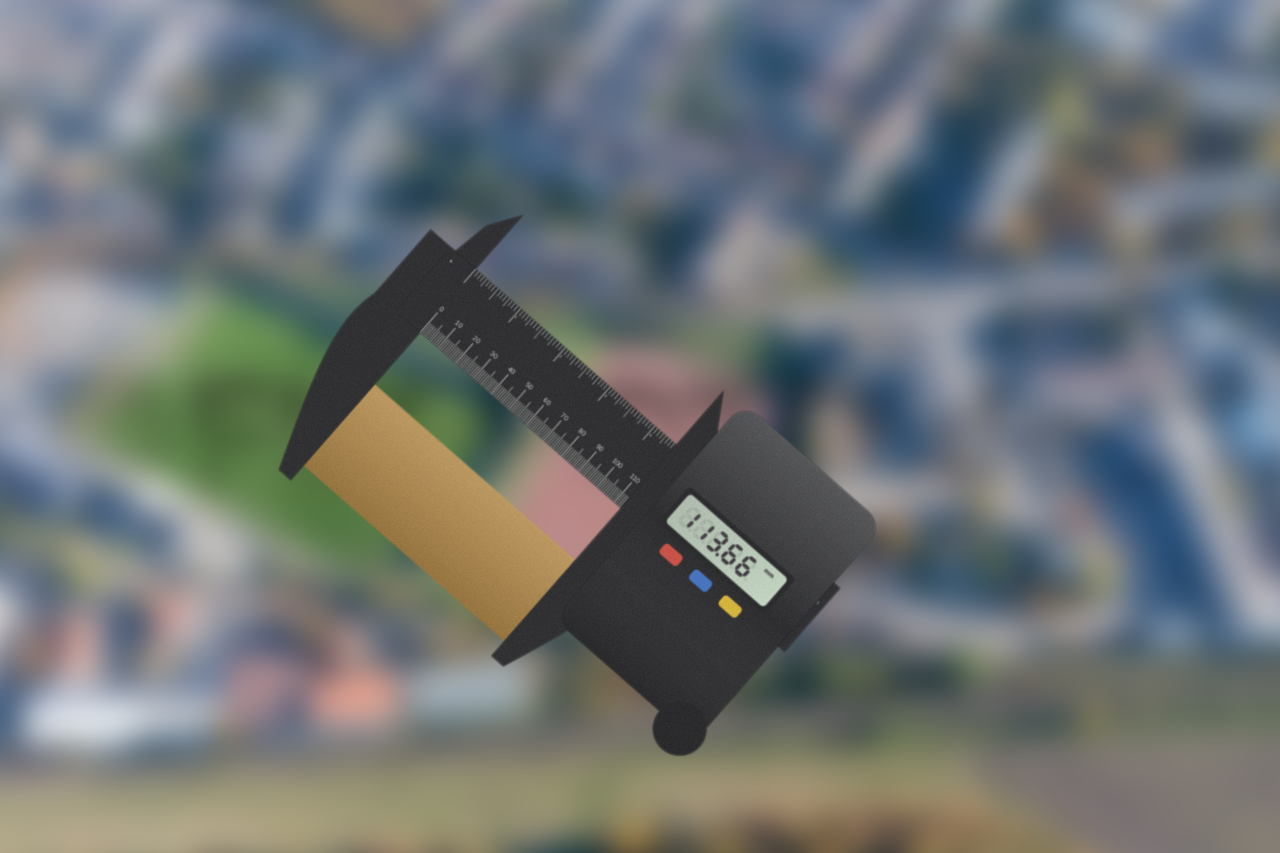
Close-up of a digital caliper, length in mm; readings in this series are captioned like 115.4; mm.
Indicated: 113.66; mm
